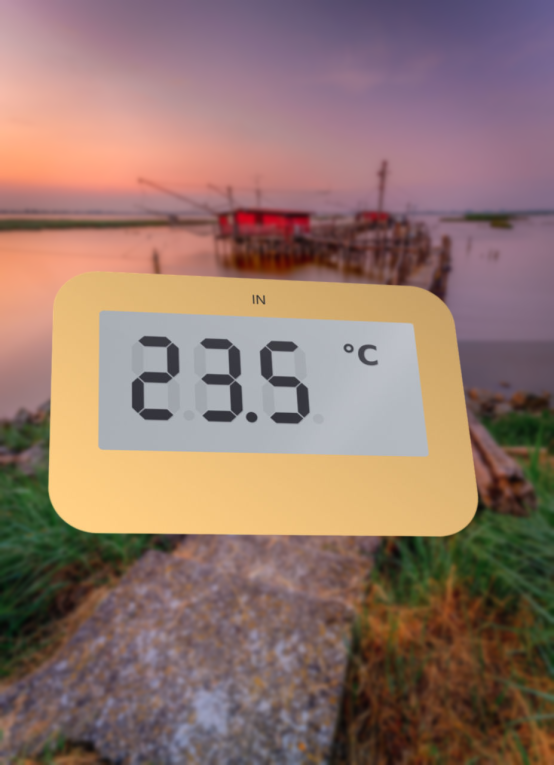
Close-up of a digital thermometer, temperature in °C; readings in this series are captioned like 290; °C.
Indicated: 23.5; °C
